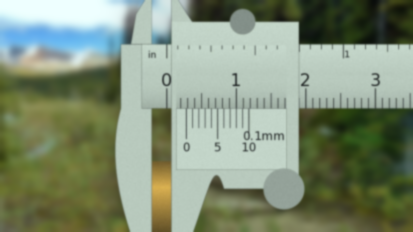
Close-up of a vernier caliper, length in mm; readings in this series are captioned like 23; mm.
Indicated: 2.8; mm
